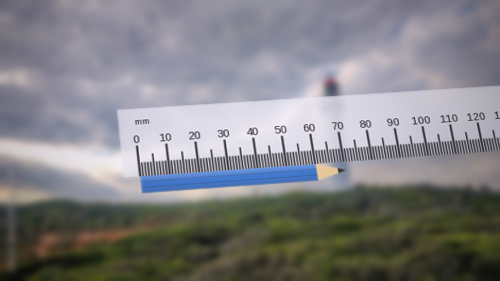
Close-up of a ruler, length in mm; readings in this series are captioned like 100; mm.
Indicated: 70; mm
